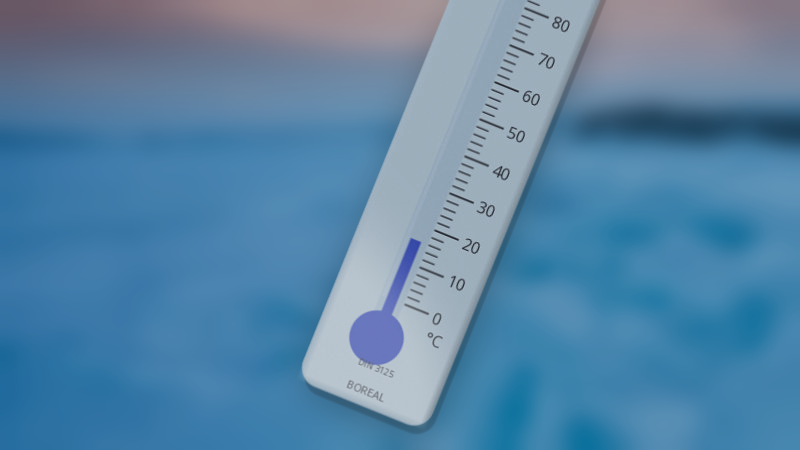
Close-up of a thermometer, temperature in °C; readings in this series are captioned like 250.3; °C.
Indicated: 16; °C
